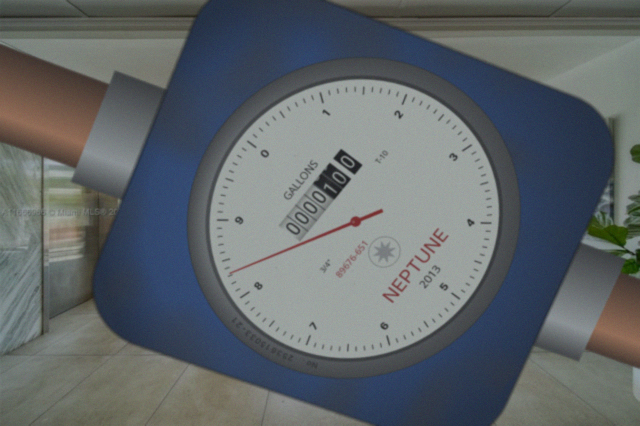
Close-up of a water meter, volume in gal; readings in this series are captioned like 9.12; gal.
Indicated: 98.3; gal
